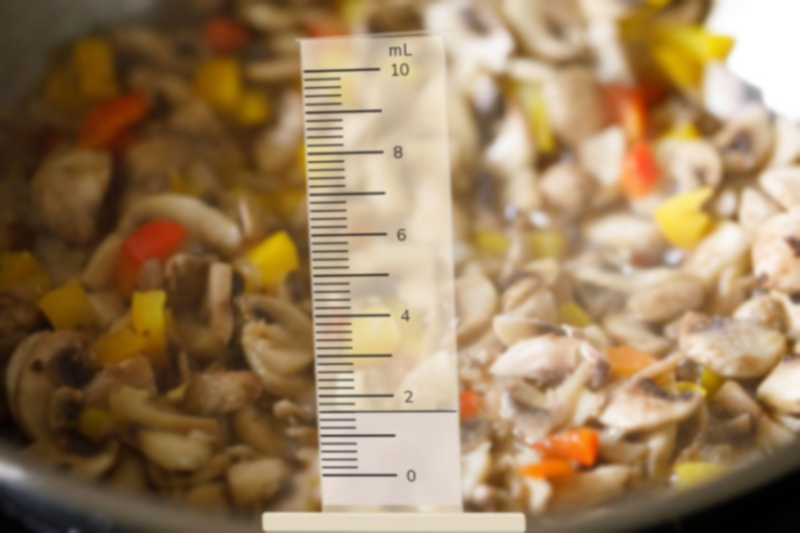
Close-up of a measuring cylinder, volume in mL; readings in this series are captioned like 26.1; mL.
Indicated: 1.6; mL
